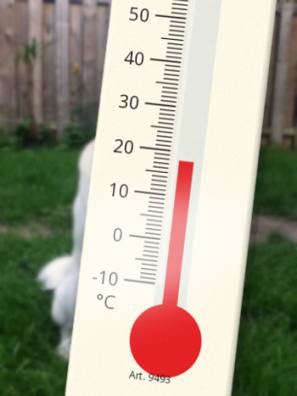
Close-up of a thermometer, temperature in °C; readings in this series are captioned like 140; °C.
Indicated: 18; °C
